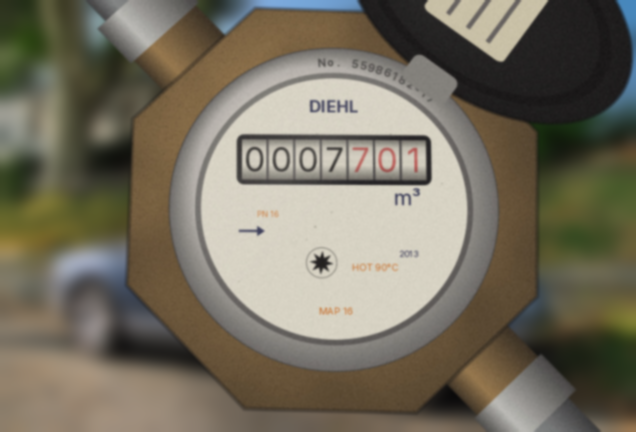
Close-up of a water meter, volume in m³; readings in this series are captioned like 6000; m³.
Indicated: 7.701; m³
